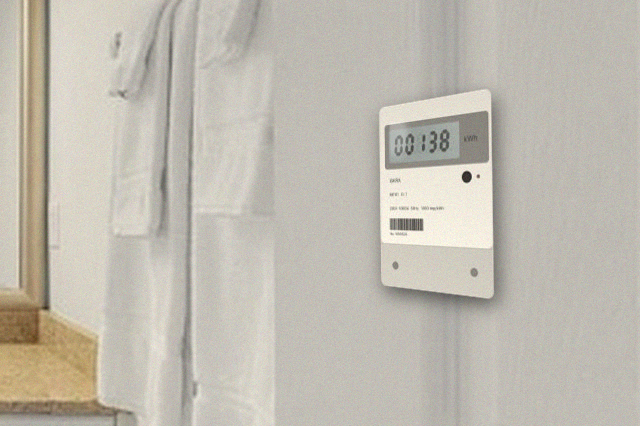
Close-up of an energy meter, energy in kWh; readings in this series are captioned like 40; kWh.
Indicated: 138; kWh
